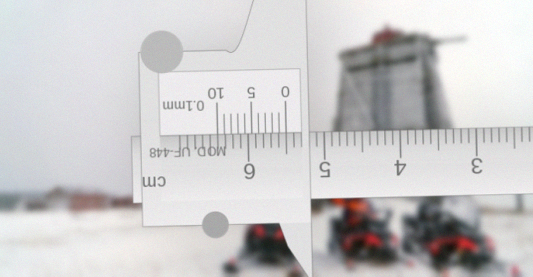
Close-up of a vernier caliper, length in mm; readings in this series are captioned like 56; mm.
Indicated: 55.0; mm
